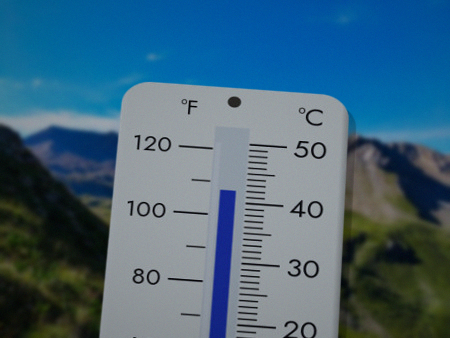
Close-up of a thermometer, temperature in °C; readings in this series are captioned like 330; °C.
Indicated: 42; °C
